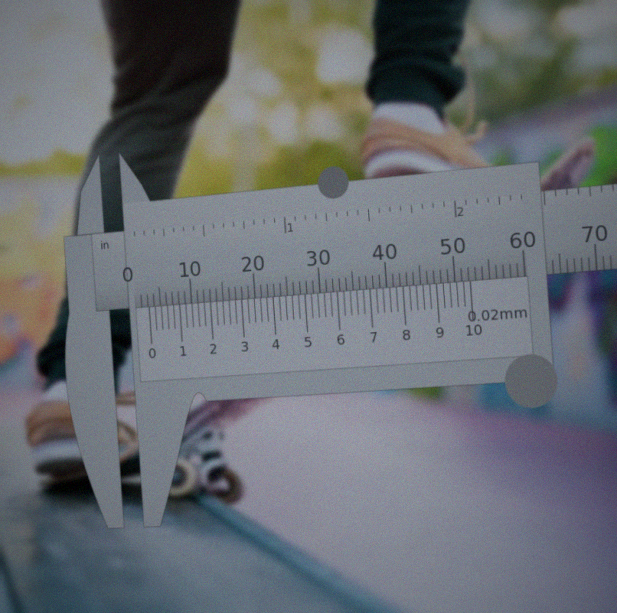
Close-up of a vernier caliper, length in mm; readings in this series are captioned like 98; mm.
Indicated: 3.2; mm
